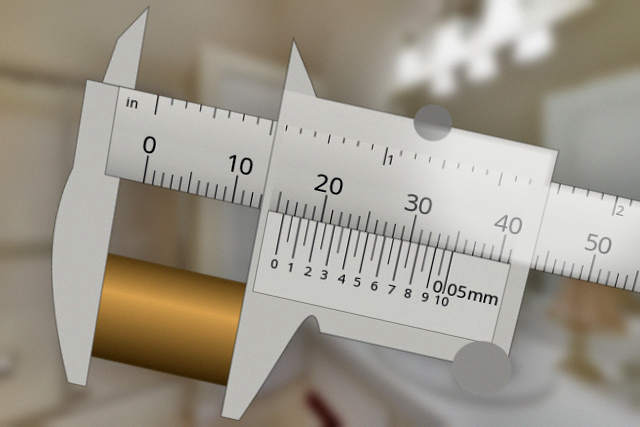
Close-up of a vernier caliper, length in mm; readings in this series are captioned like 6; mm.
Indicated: 15.8; mm
